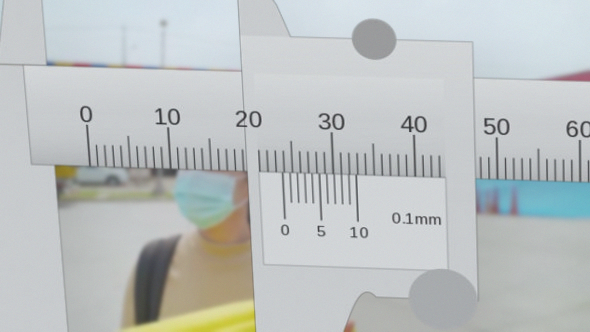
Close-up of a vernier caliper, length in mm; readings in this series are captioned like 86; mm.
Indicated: 23.8; mm
